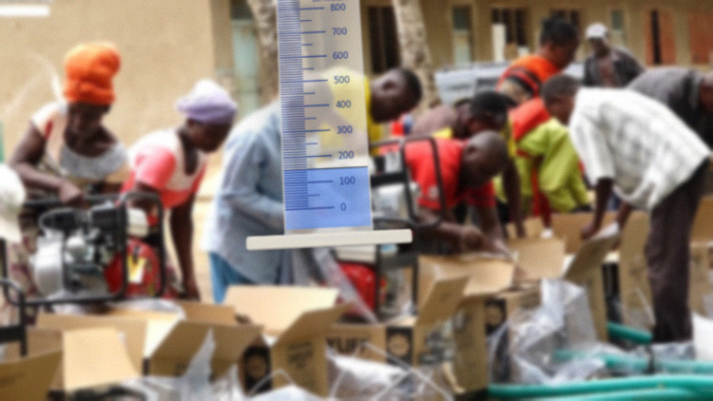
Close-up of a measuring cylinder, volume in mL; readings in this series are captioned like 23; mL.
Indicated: 150; mL
